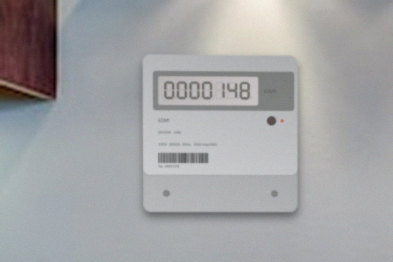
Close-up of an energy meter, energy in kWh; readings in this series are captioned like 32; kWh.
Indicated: 148; kWh
